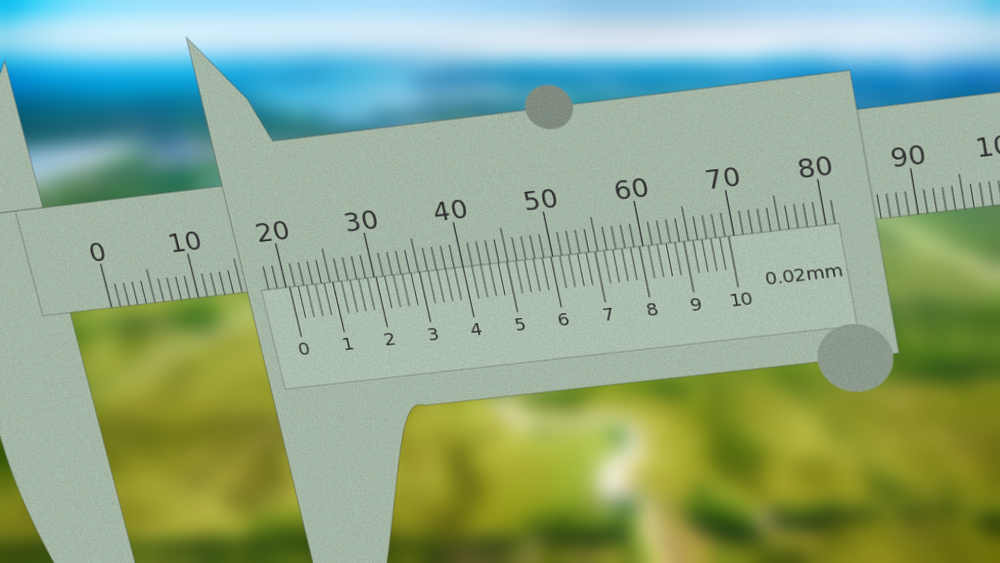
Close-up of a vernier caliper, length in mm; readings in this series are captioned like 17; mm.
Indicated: 20.4; mm
